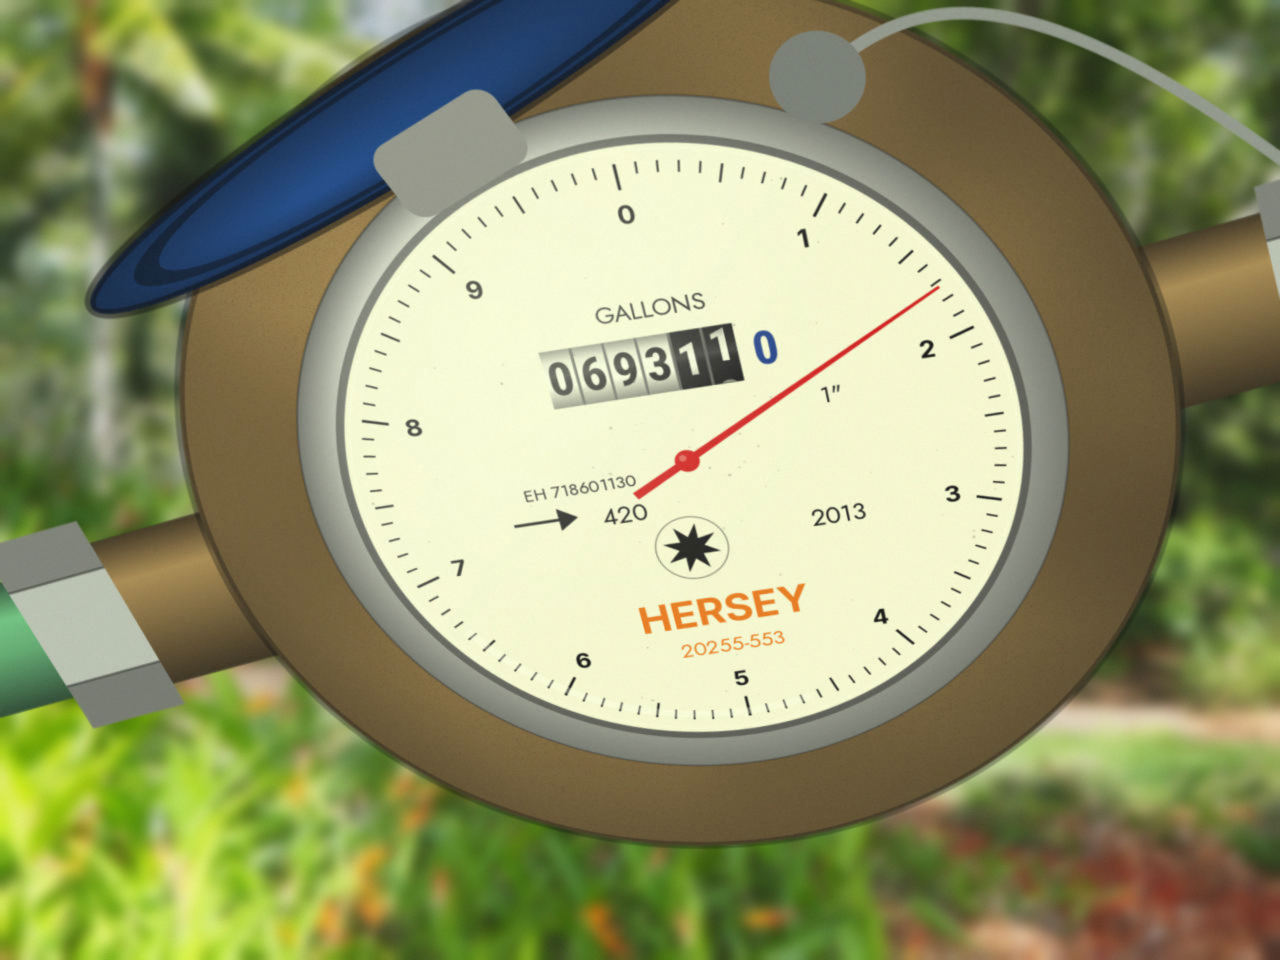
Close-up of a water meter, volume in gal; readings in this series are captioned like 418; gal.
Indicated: 693111.7; gal
